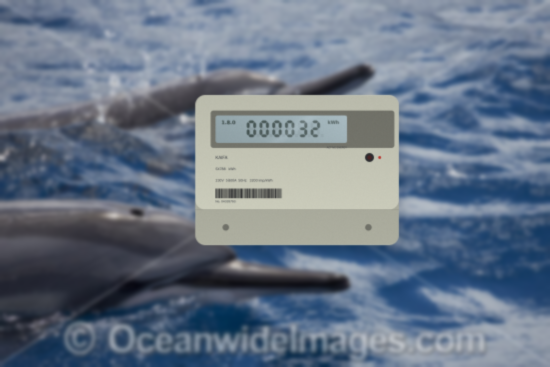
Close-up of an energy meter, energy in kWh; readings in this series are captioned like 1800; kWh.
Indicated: 32; kWh
